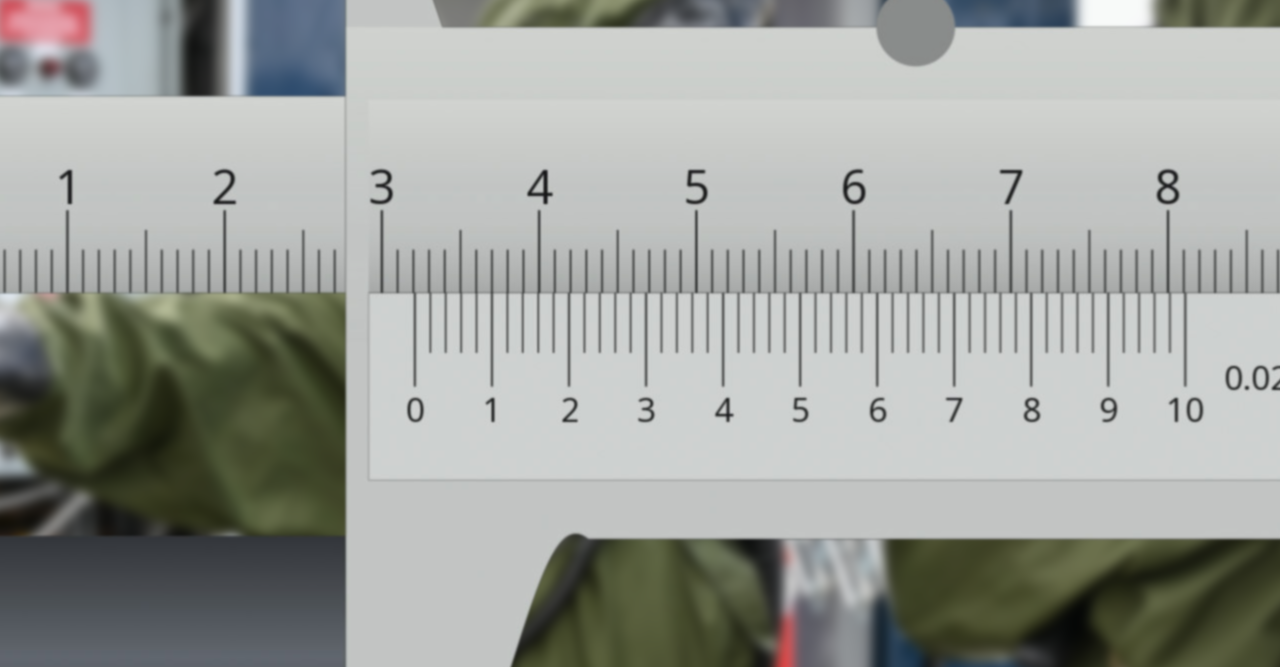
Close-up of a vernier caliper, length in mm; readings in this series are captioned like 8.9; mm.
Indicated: 32.1; mm
